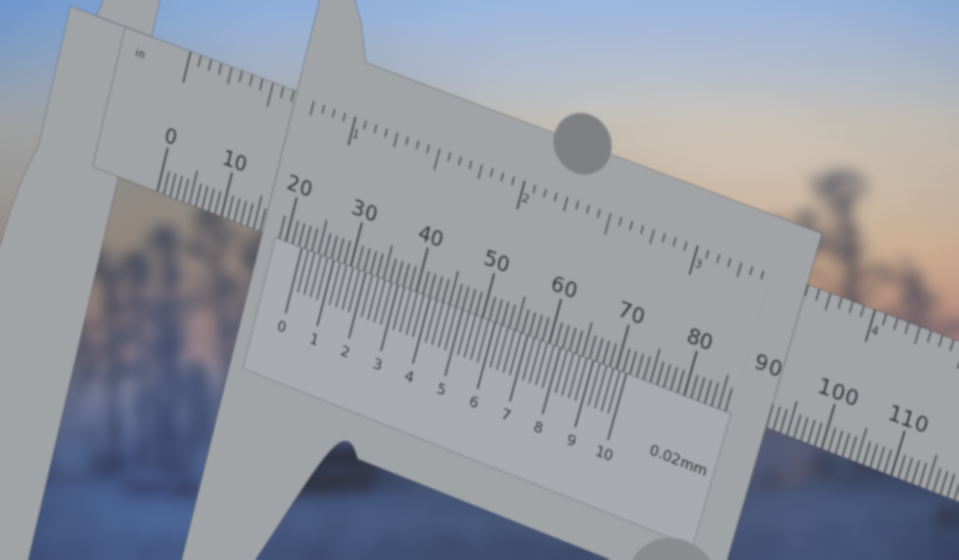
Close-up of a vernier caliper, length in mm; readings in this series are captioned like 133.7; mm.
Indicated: 22.5; mm
